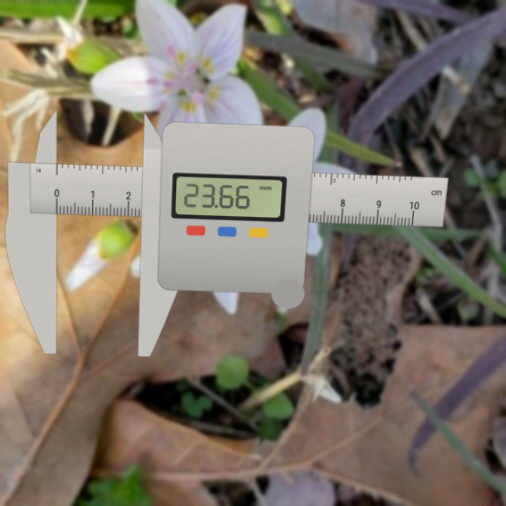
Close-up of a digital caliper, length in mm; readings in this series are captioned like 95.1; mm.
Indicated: 23.66; mm
